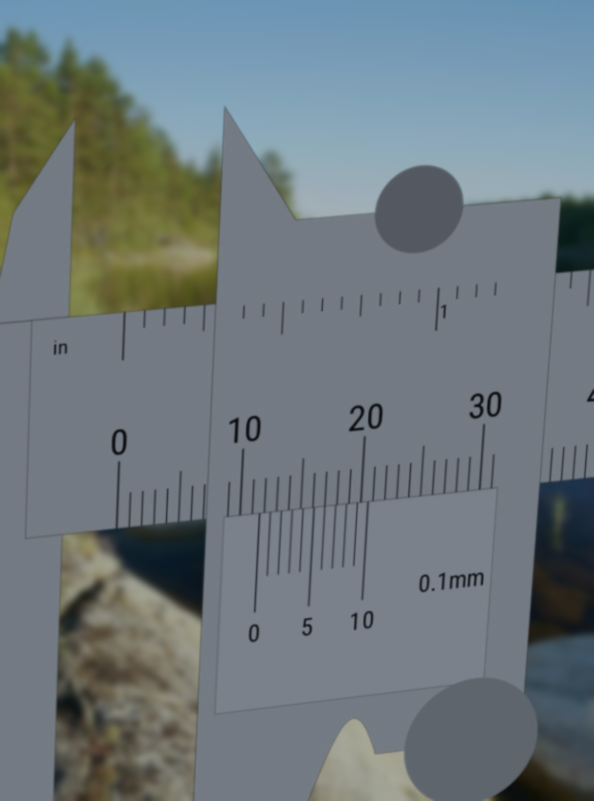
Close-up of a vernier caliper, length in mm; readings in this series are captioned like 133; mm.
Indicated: 11.6; mm
